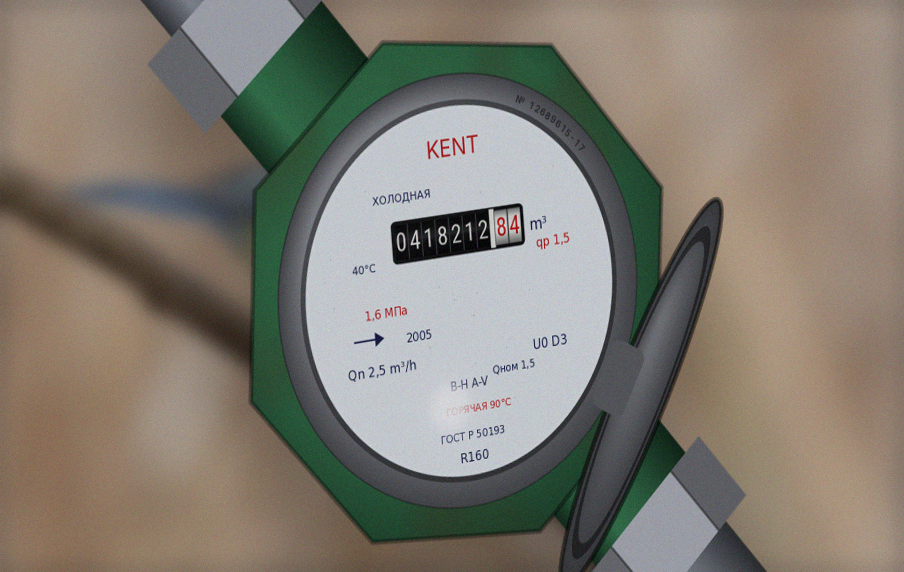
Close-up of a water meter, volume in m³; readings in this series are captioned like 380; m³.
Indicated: 418212.84; m³
